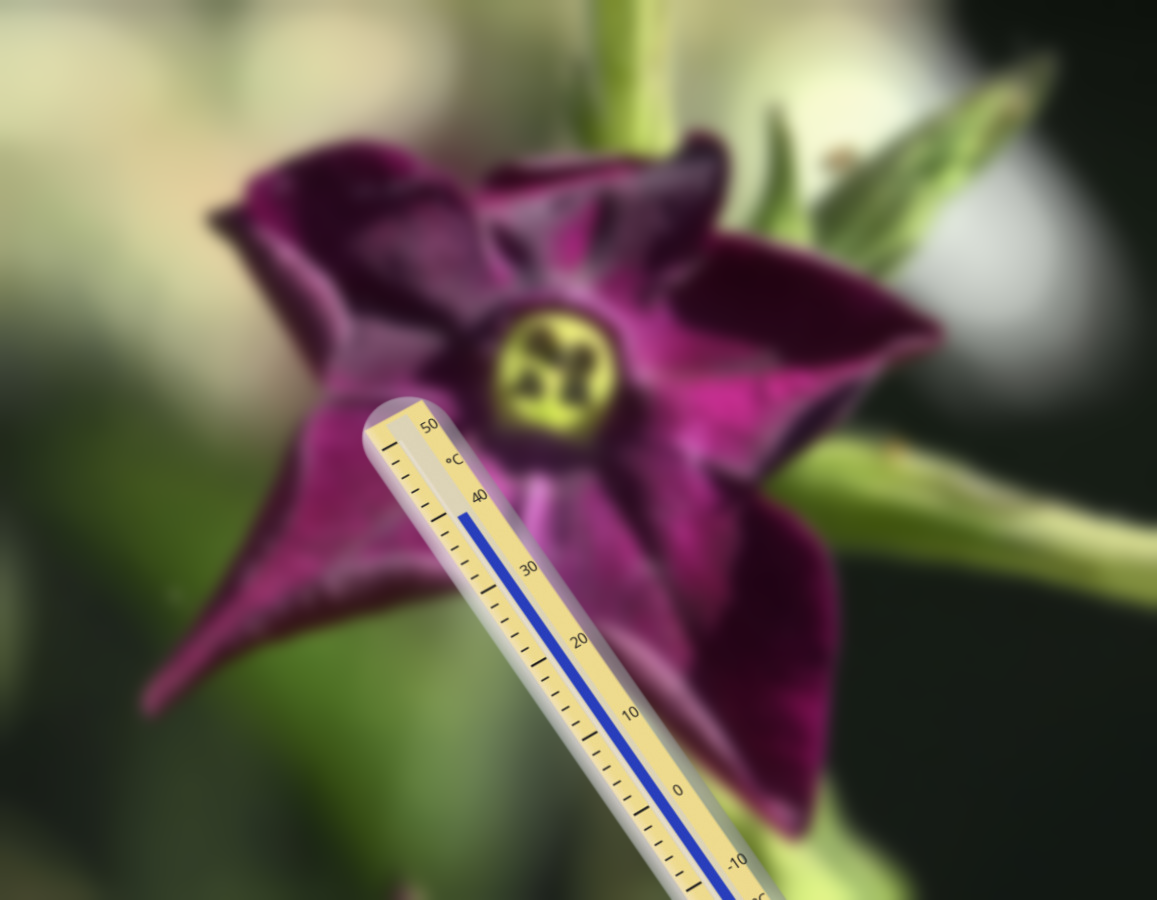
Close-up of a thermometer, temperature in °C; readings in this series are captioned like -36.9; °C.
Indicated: 39; °C
